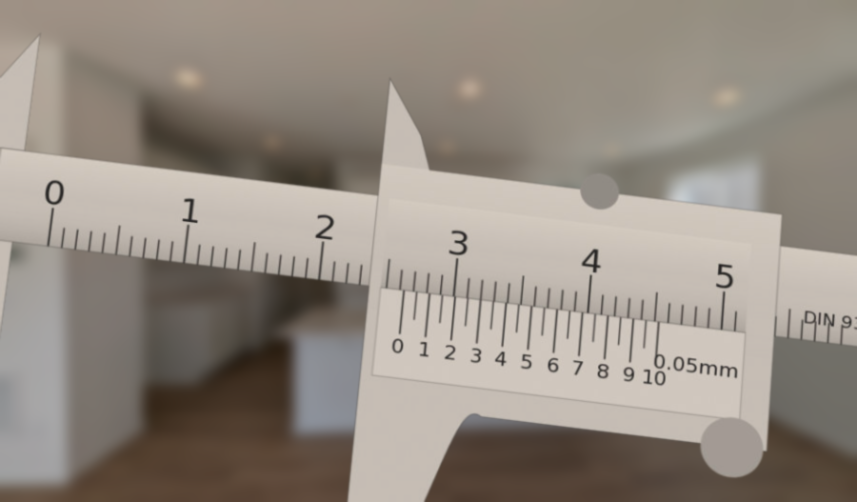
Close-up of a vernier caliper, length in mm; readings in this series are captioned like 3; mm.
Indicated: 26.3; mm
